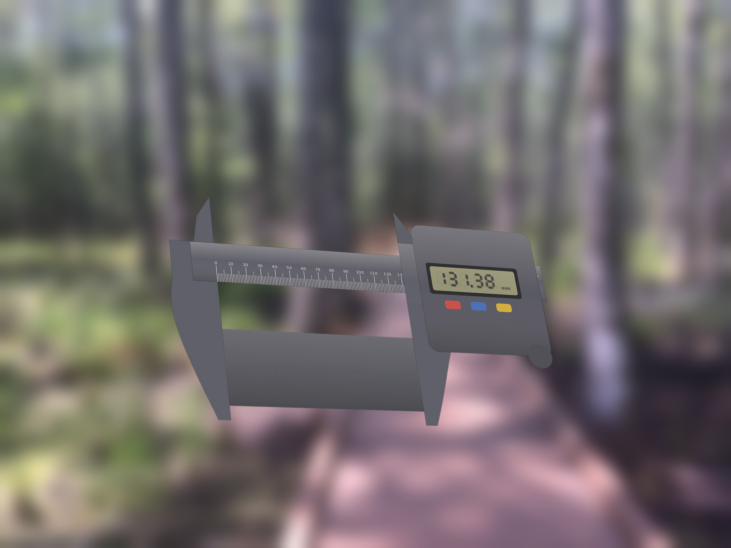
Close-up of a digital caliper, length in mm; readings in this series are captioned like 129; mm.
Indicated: 131.38; mm
